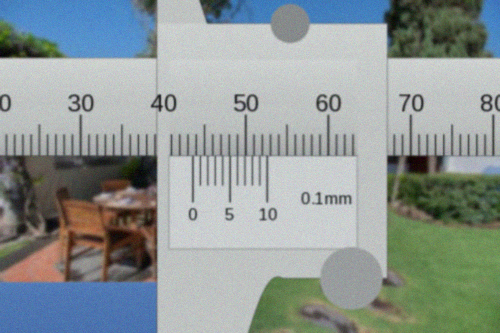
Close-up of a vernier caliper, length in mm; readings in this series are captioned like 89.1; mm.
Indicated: 43.6; mm
